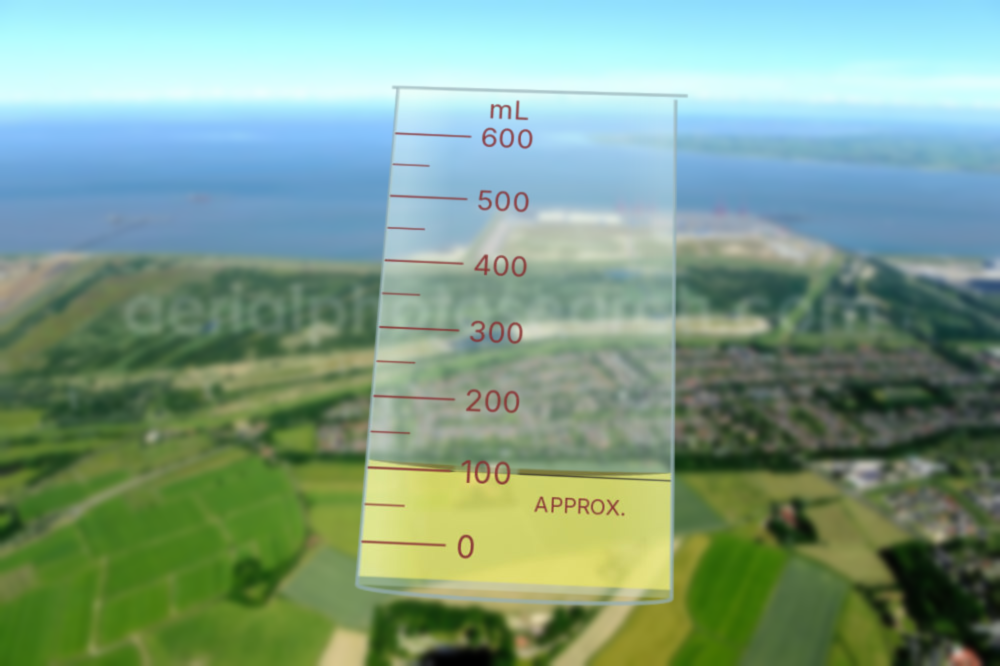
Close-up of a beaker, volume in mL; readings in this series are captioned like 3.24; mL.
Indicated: 100; mL
